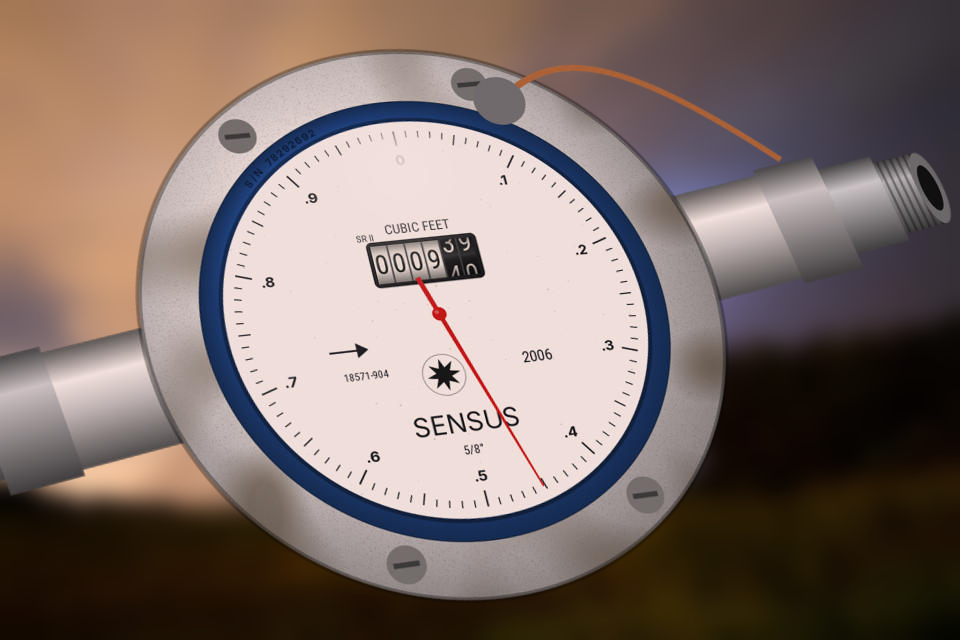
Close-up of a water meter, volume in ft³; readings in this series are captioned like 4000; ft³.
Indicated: 939.45; ft³
